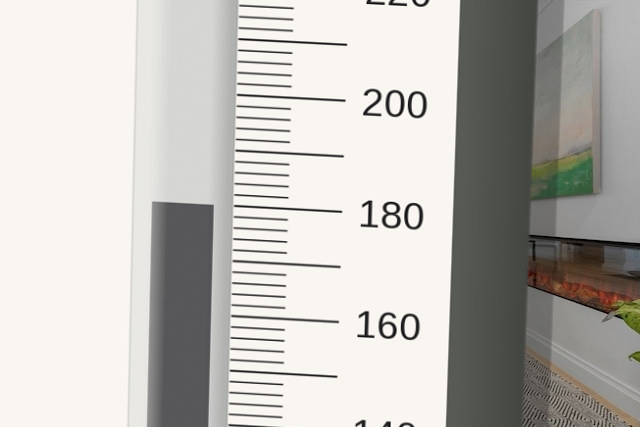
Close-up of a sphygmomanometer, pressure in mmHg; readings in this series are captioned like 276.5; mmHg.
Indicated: 180; mmHg
